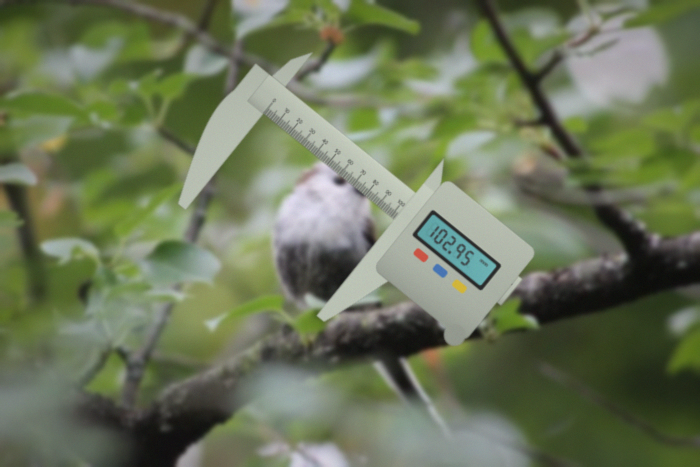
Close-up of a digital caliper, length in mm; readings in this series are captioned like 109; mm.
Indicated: 102.95; mm
